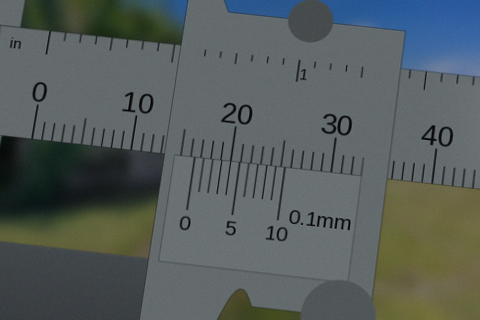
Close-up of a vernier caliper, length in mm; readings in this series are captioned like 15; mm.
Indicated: 16.4; mm
